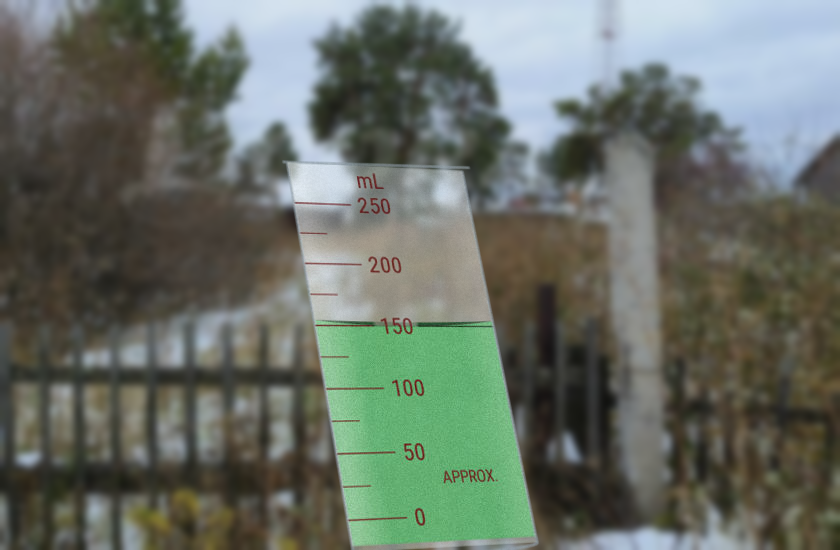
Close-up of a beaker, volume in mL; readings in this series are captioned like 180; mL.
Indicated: 150; mL
